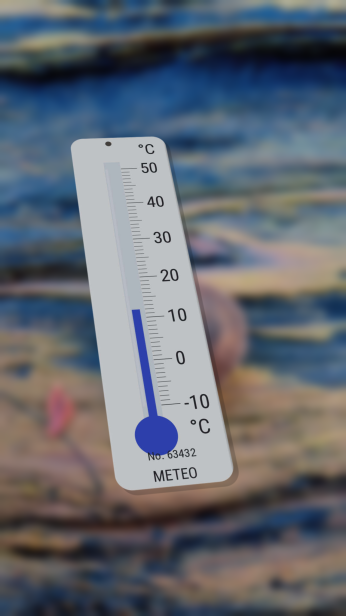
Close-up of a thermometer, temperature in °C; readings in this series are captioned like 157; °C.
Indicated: 12; °C
